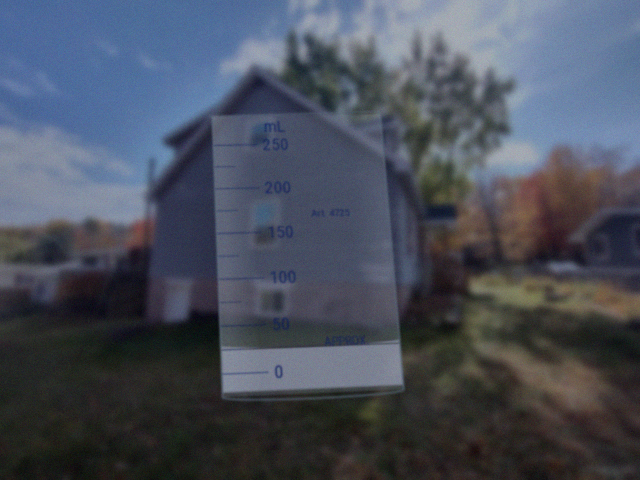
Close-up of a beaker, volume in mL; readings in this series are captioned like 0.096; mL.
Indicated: 25; mL
